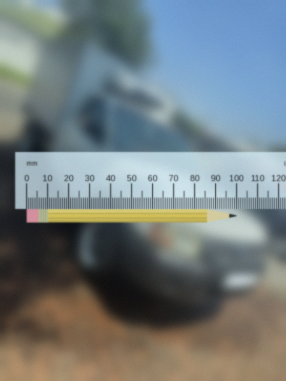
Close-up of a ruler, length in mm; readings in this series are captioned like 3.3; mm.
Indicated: 100; mm
